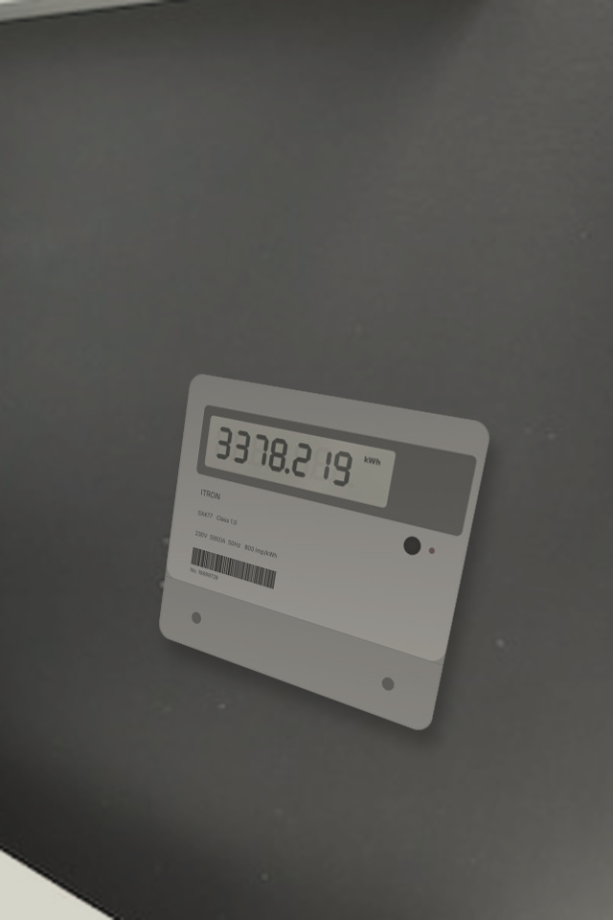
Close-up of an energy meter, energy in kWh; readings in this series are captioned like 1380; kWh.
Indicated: 3378.219; kWh
